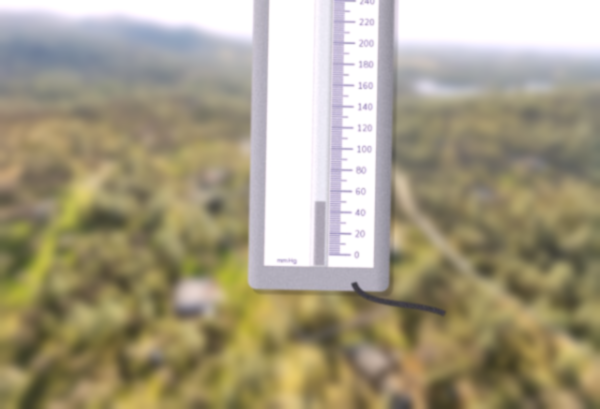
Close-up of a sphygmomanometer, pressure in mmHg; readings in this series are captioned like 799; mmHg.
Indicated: 50; mmHg
